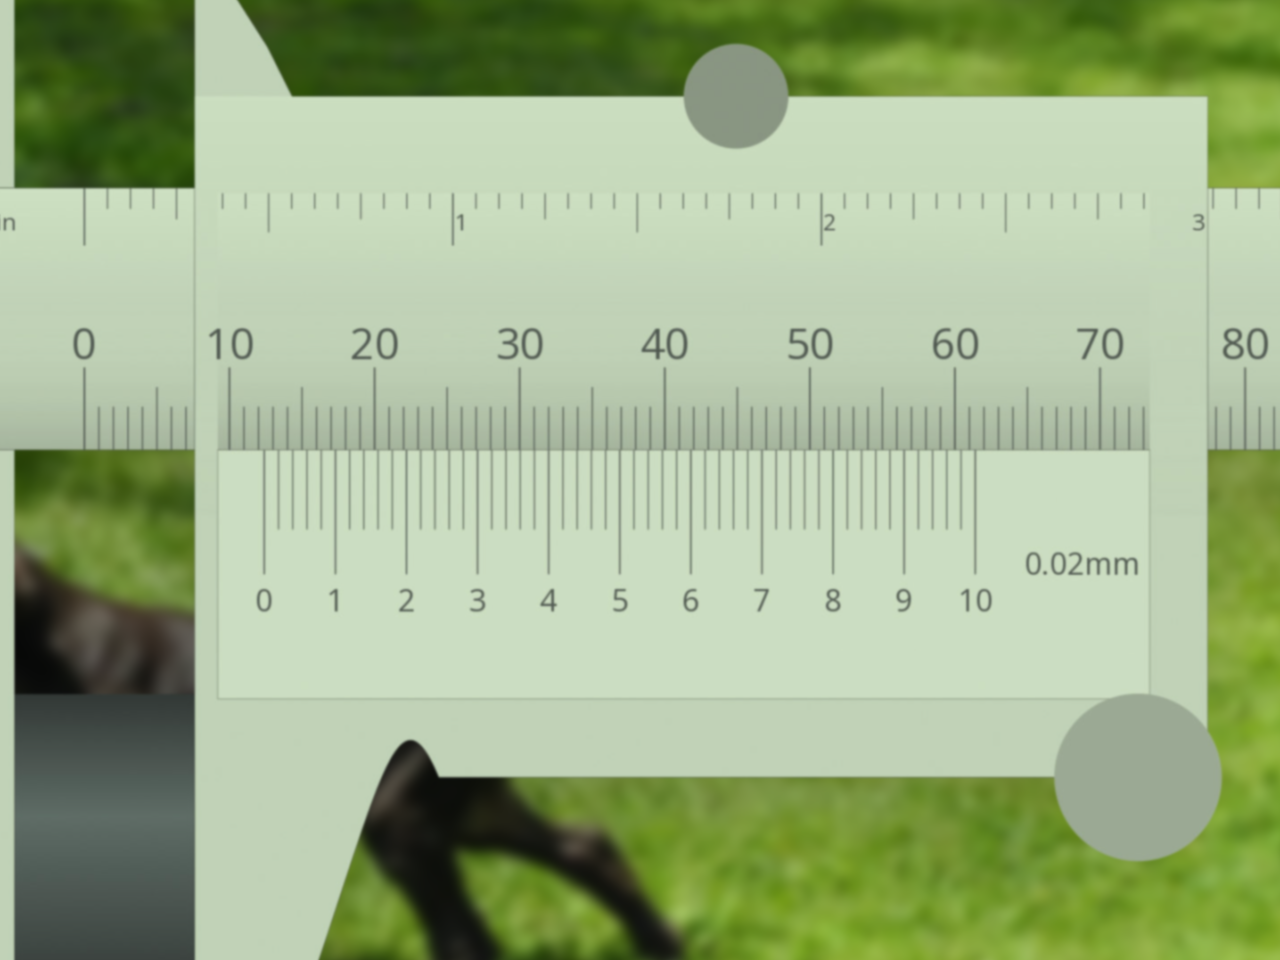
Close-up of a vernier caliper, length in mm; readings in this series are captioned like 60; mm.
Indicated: 12.4; mm
